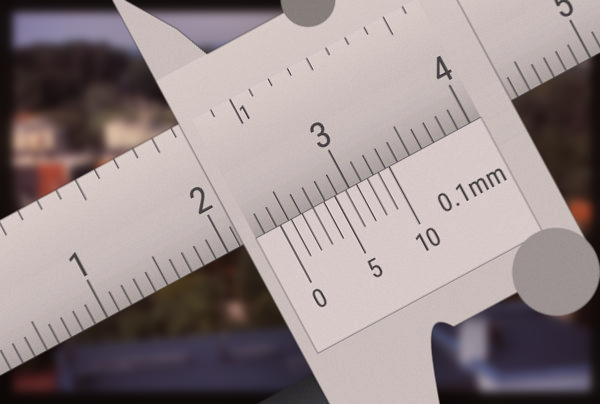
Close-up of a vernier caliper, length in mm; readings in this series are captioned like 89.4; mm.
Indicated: 24.3; mm
